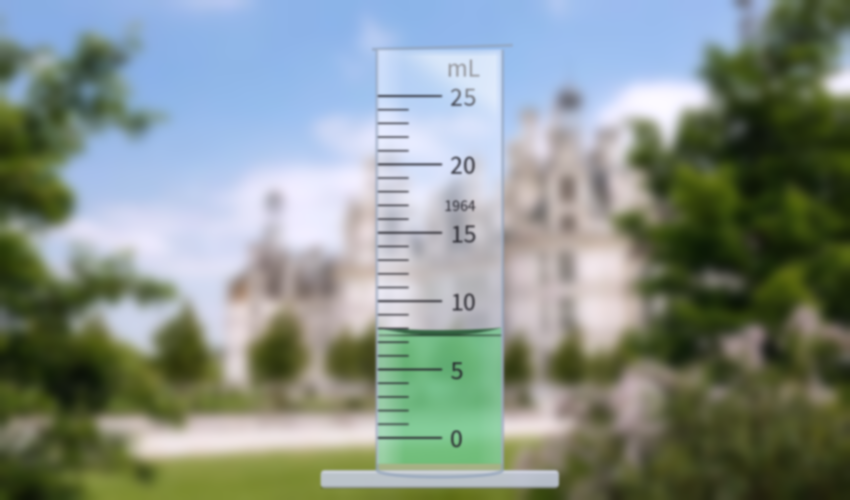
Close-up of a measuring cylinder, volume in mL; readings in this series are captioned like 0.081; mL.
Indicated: 7.5; mL
